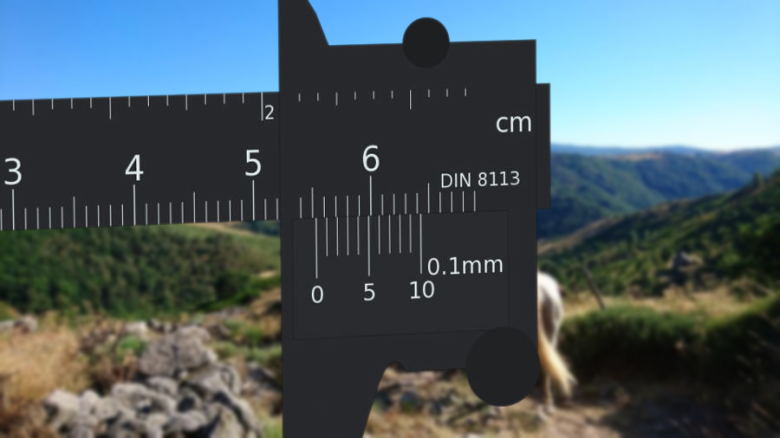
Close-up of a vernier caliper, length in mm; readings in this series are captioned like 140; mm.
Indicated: 55.3; mm
